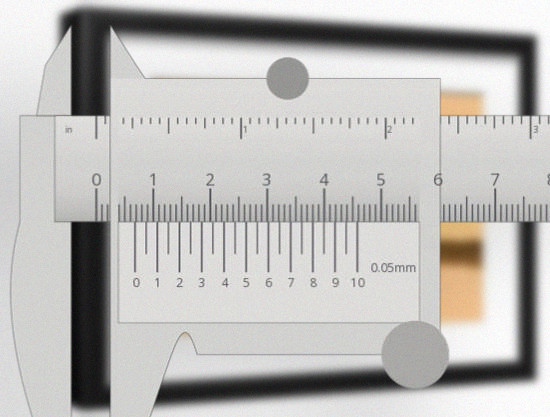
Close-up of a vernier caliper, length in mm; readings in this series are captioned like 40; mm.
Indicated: 6.8; mm
